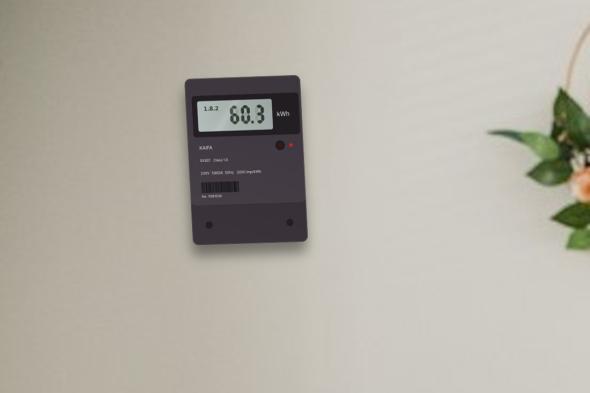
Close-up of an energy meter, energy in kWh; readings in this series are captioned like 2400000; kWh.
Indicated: 60.3; kWh
